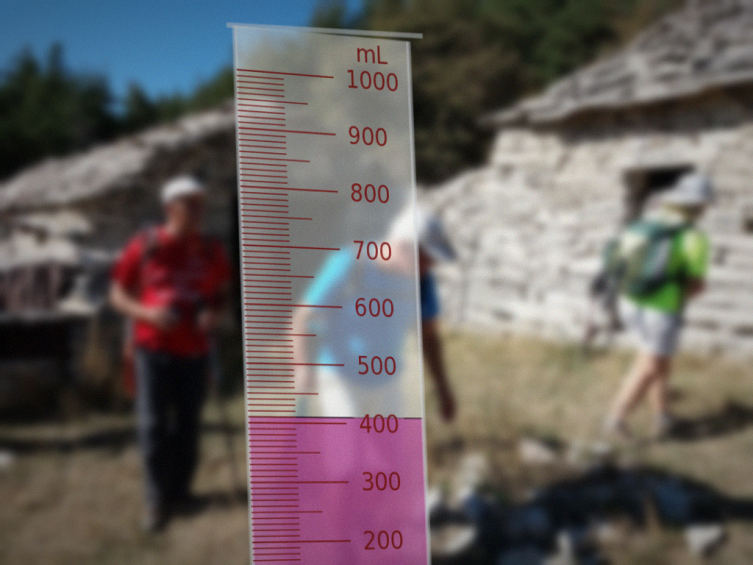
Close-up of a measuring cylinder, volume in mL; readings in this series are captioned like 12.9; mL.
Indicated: 410; mL
